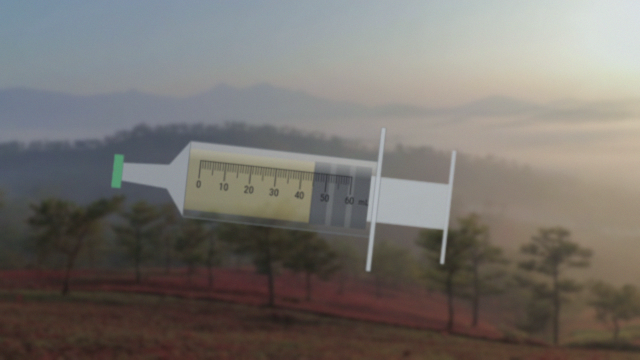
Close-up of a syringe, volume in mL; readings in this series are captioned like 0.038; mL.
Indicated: 45; mL
